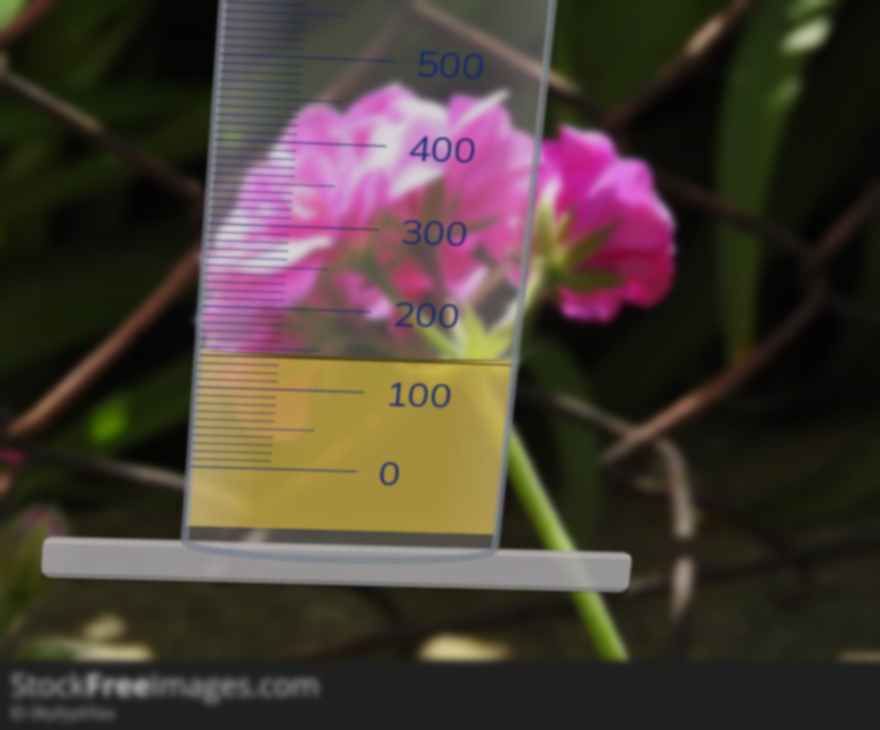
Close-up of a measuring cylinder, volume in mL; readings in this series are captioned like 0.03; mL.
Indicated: 140; mL
